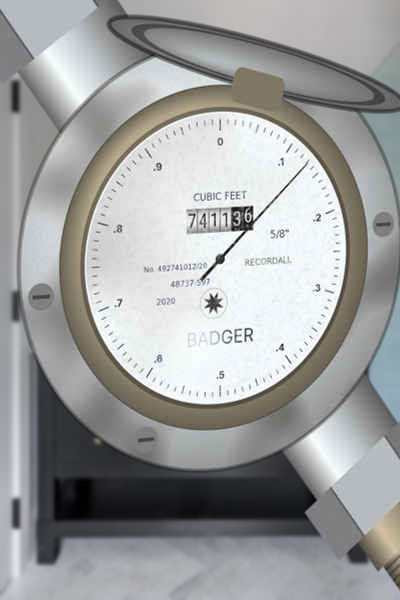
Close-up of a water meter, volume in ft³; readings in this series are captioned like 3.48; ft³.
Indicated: 741136.13; ft³
